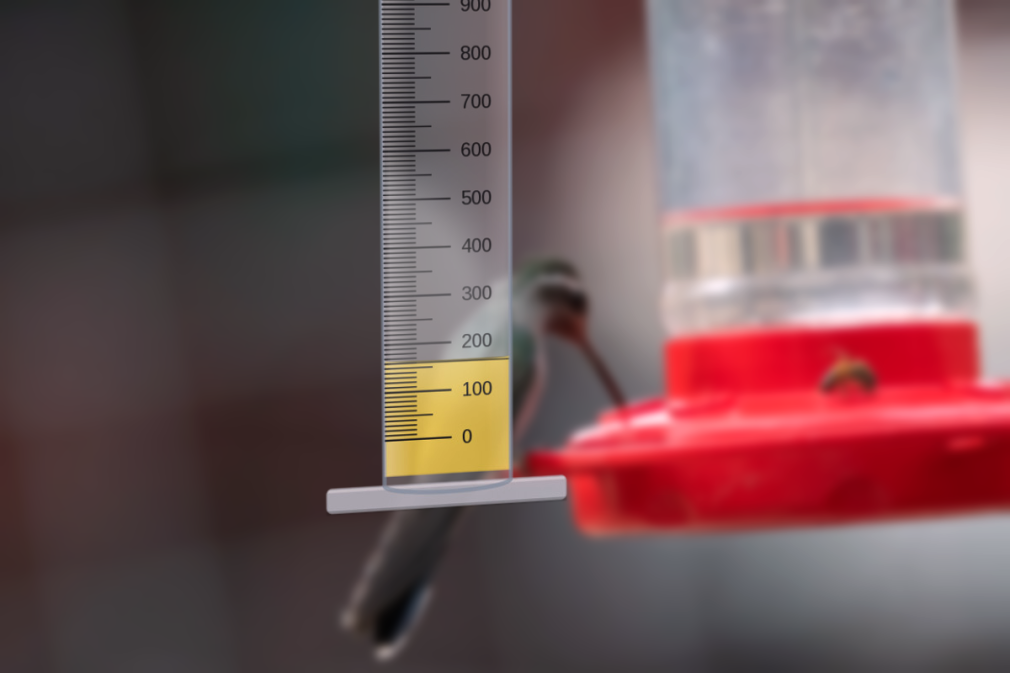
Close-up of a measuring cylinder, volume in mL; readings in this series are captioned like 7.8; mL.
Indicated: 160; mL
